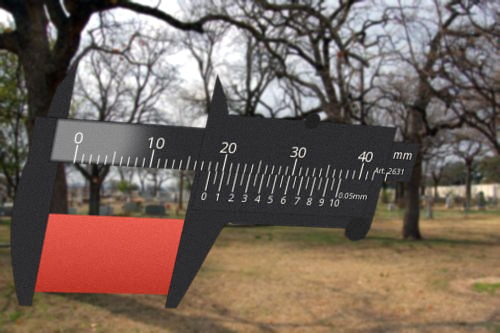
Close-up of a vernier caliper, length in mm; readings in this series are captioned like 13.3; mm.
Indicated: 18.2; mm
